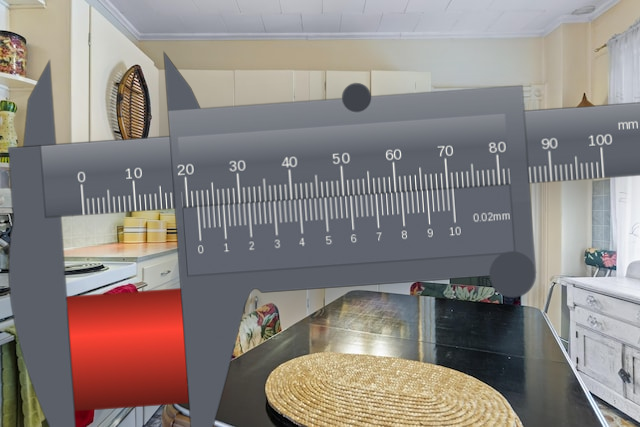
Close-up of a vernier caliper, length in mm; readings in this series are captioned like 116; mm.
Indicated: 22.0; mm
